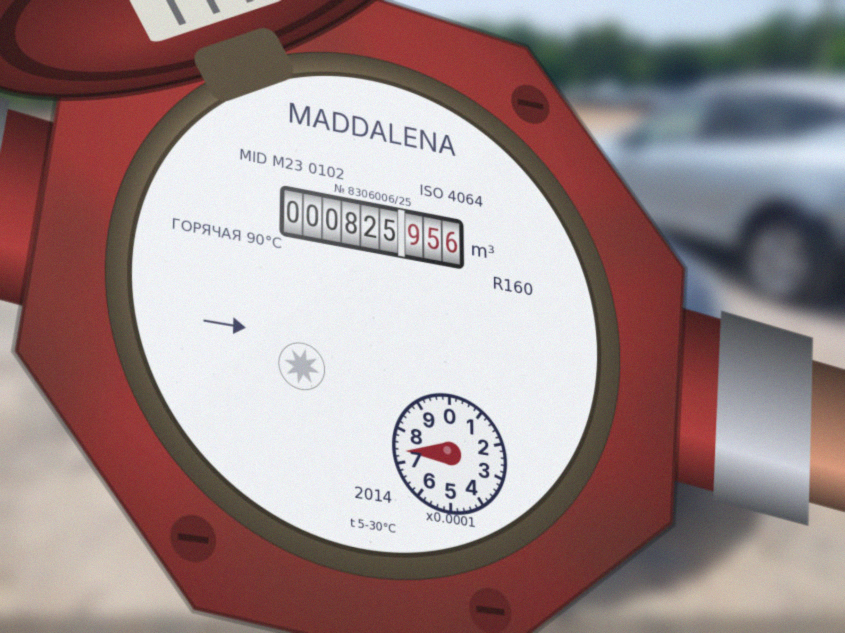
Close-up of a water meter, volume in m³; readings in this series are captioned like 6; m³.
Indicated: 825.9567; m³
